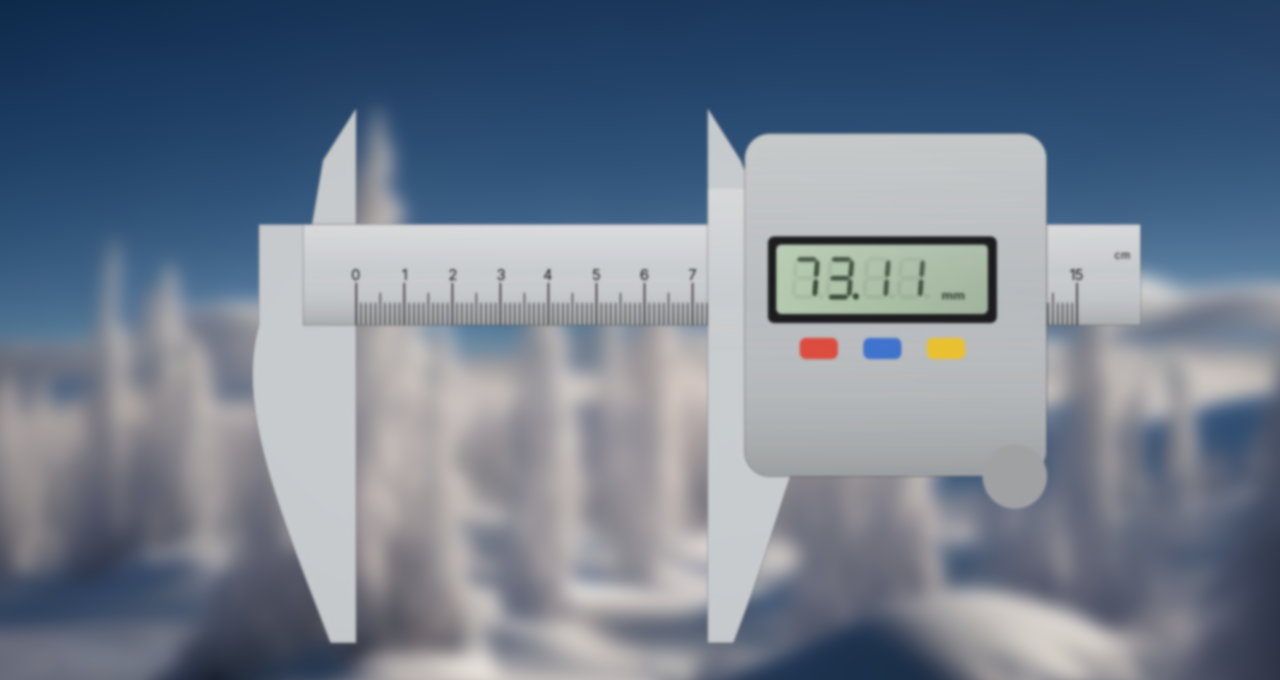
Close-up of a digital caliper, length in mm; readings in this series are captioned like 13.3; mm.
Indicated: 73.11; mm
